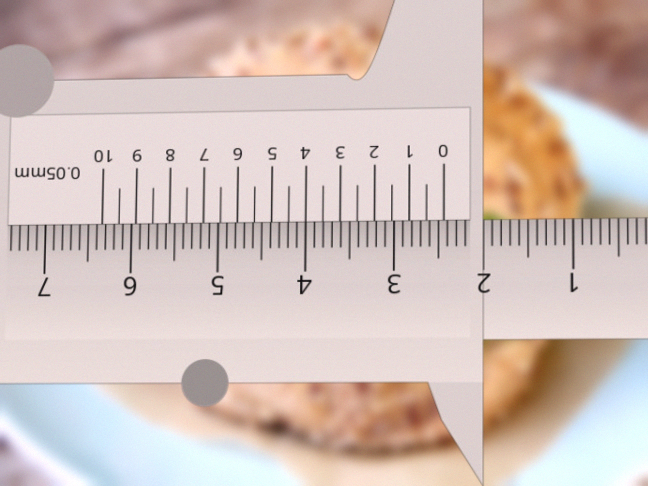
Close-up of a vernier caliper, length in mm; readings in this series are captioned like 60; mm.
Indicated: 24.4; mm
